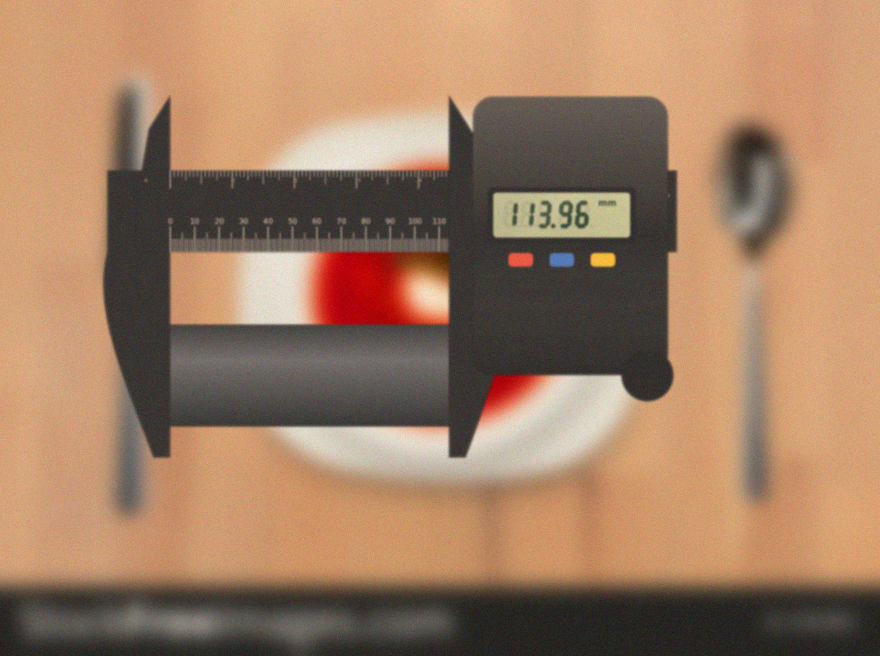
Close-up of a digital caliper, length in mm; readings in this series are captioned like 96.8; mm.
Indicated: 113.96; mm
